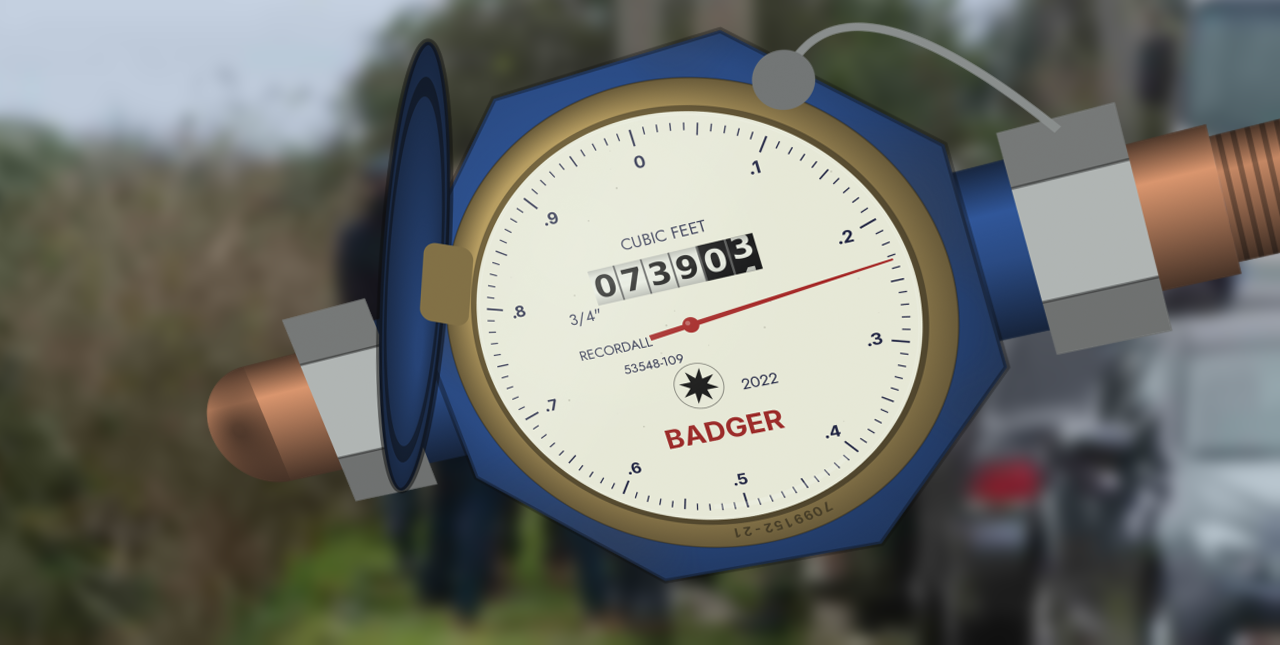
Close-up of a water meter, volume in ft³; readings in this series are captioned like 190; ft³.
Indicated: 73903.23; ft³
